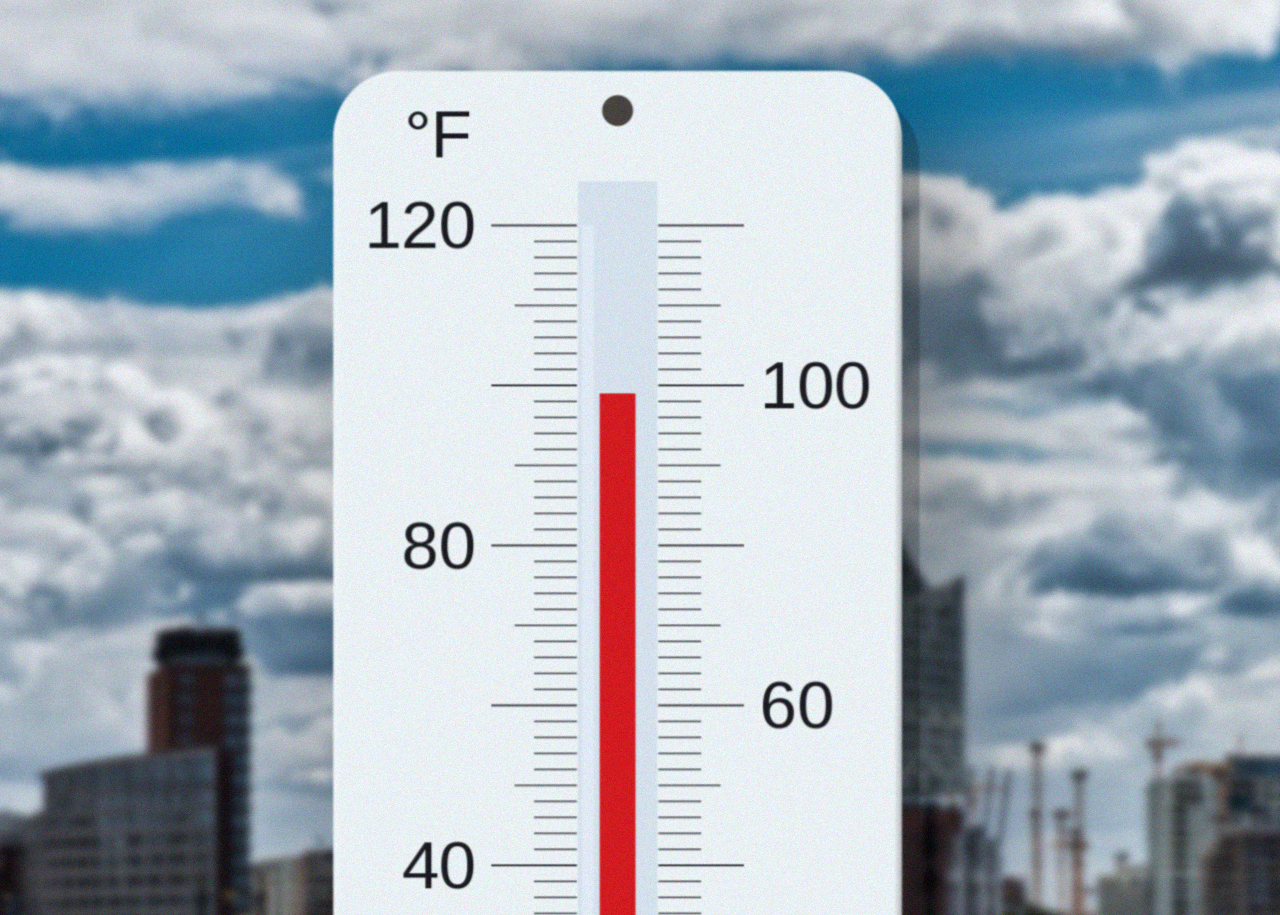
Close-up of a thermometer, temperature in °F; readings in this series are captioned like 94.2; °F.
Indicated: 99; °F
